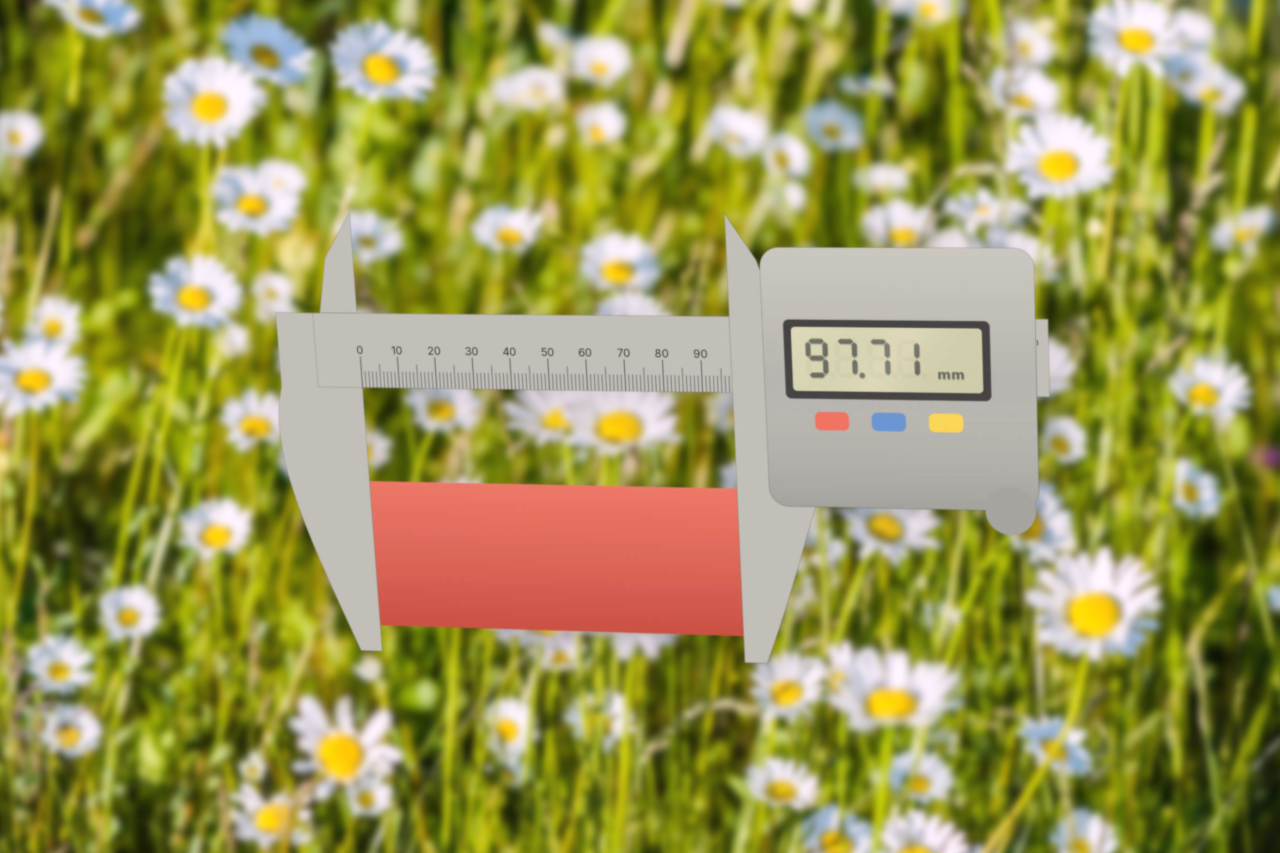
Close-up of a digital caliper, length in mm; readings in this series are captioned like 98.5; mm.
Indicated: 97.71; mm
